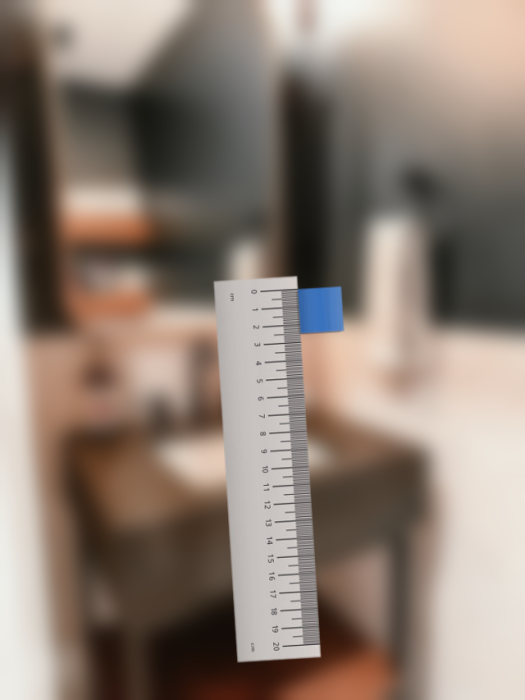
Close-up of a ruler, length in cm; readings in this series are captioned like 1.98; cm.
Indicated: 2.5; cm
